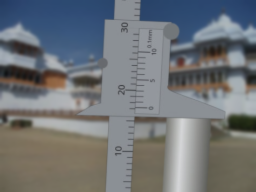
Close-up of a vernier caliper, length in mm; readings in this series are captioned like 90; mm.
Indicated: 17.2; mm
